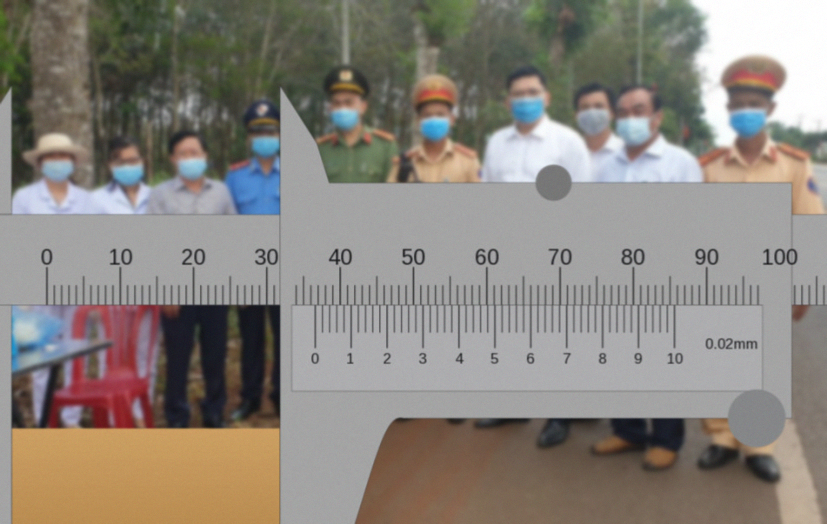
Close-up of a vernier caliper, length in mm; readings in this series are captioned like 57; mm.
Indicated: 36.6; mm
